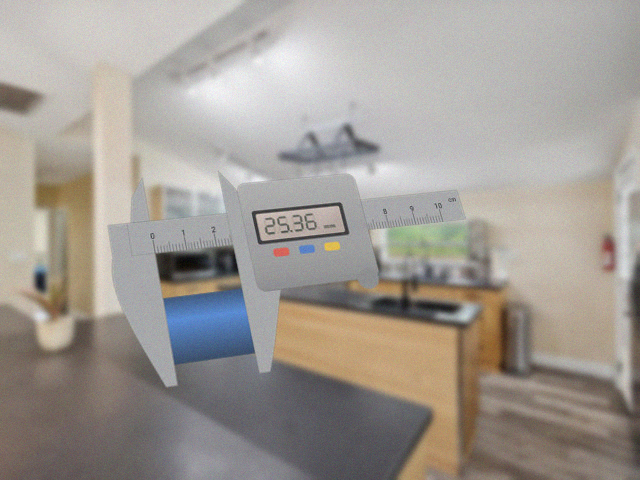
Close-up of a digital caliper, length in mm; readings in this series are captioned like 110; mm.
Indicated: 25.36; mm
